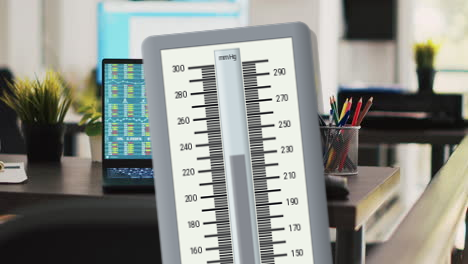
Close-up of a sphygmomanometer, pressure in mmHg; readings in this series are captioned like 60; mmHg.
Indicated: 230; mmHg
